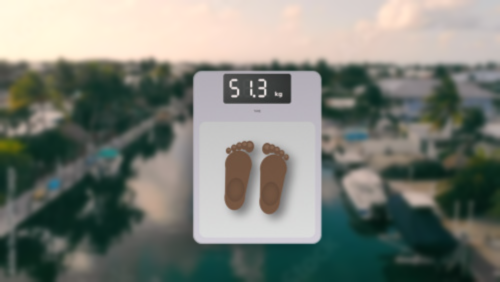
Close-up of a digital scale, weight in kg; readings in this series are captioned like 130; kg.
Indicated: 51.3; kg
